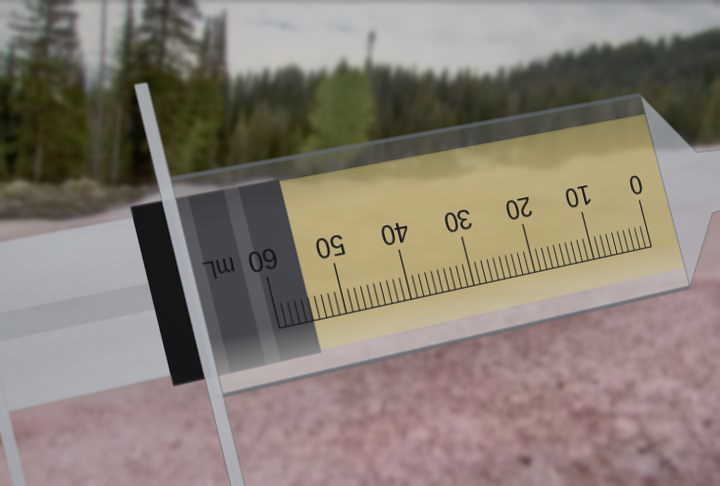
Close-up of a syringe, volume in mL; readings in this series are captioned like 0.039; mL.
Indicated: 55; mL
